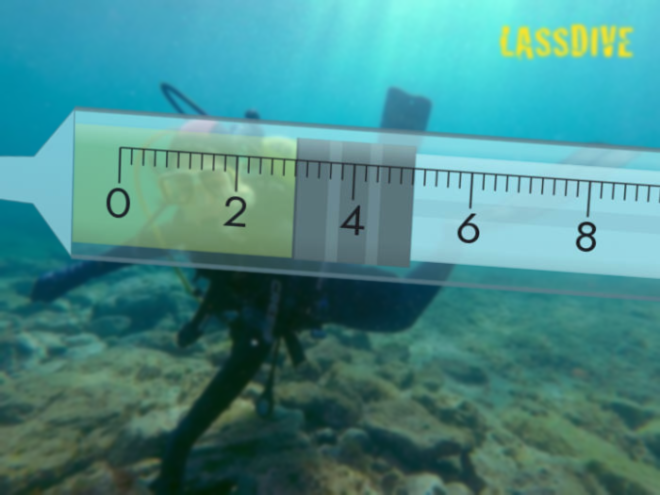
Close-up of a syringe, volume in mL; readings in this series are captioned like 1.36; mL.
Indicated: 3; mL
